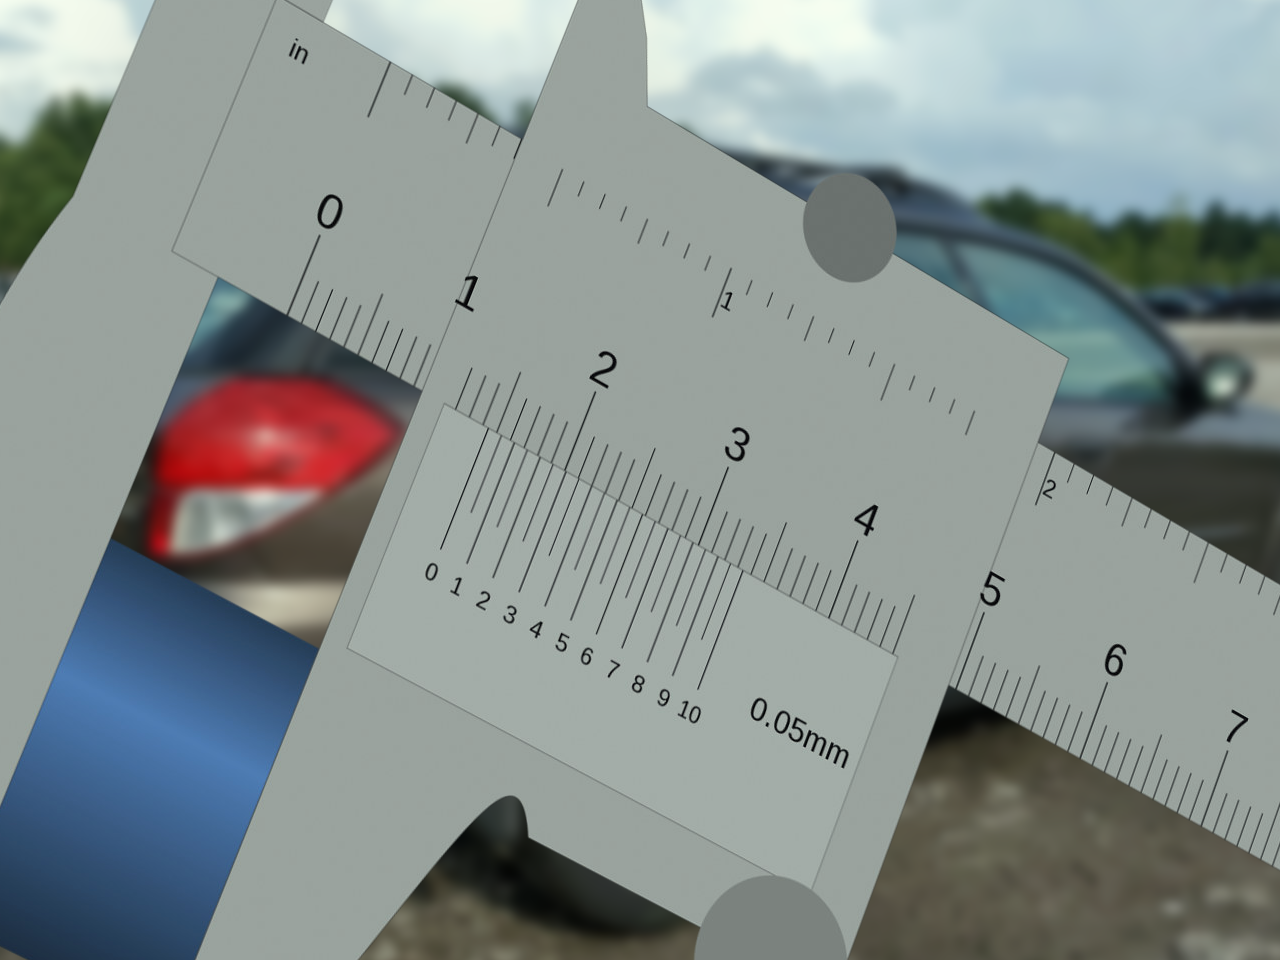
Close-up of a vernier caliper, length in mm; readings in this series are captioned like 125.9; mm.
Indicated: 14.4; mm
